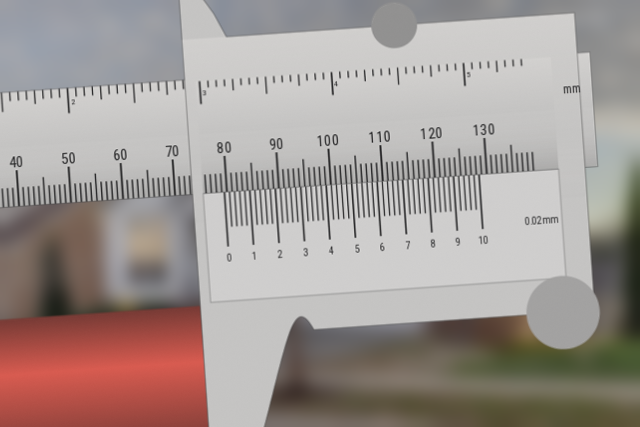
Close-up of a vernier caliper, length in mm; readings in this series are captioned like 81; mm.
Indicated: 79.5; mm
